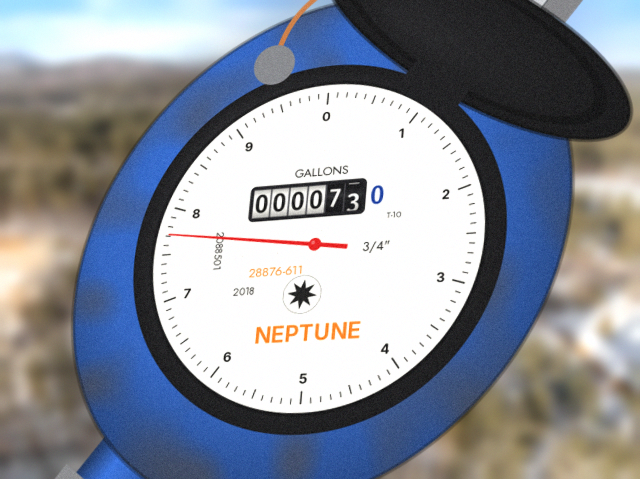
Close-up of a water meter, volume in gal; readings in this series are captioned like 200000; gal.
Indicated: 727.7; gal
